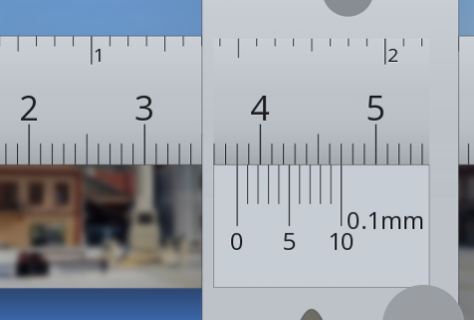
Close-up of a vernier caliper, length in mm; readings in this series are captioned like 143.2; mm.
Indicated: 38.0; mm
